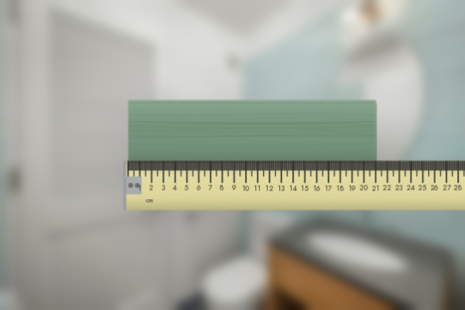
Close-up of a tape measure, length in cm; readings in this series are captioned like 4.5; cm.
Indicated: 21; cm
